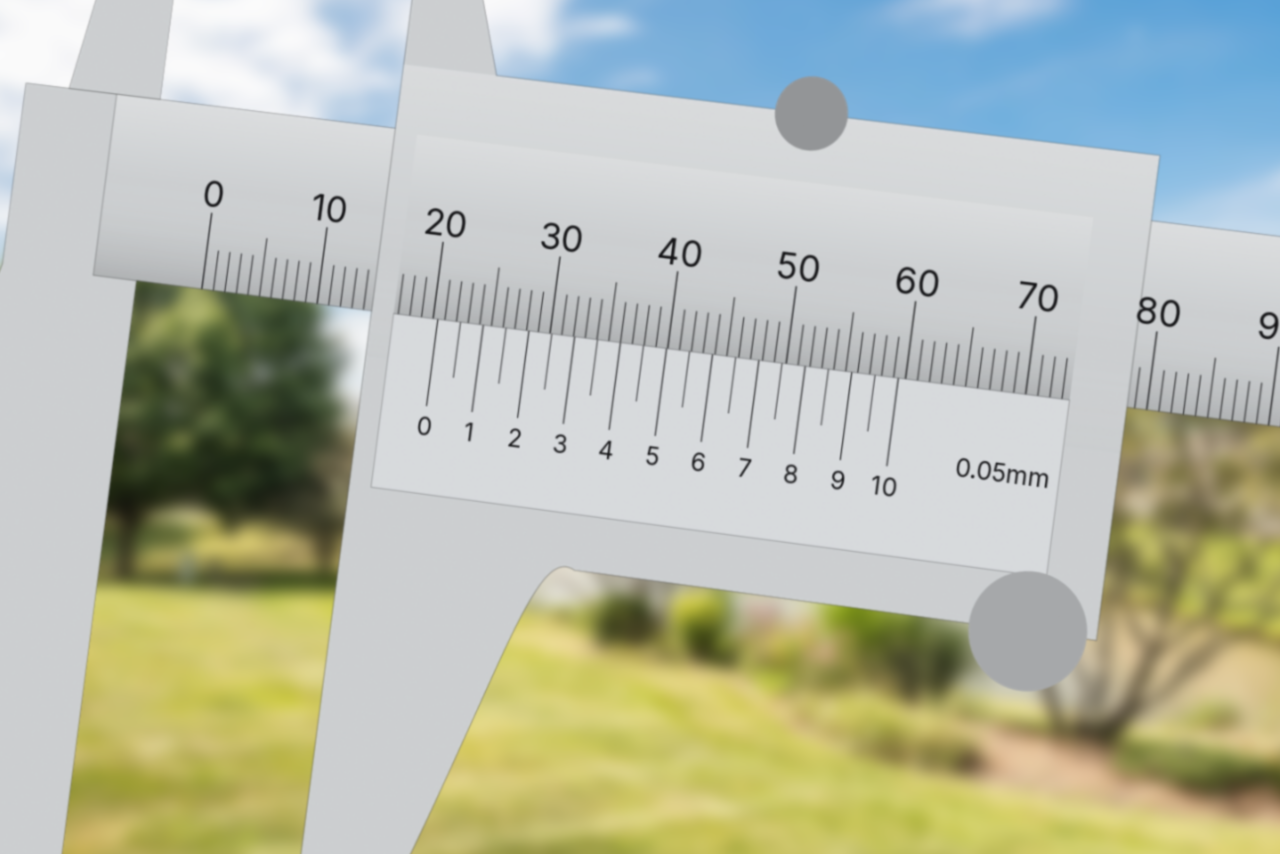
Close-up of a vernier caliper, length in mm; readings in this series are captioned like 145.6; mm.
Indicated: 20.4; mm
